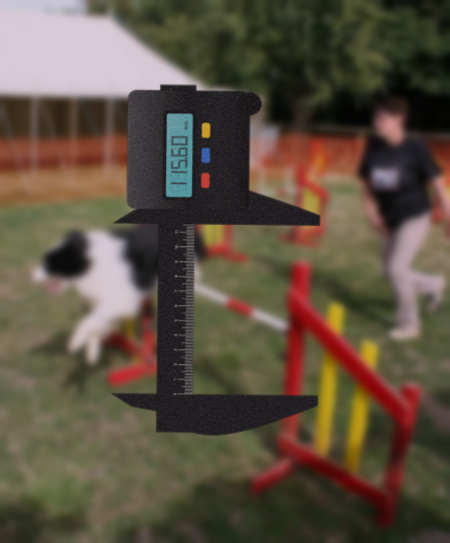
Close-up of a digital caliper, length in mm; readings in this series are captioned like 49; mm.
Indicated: 115.60; mm
